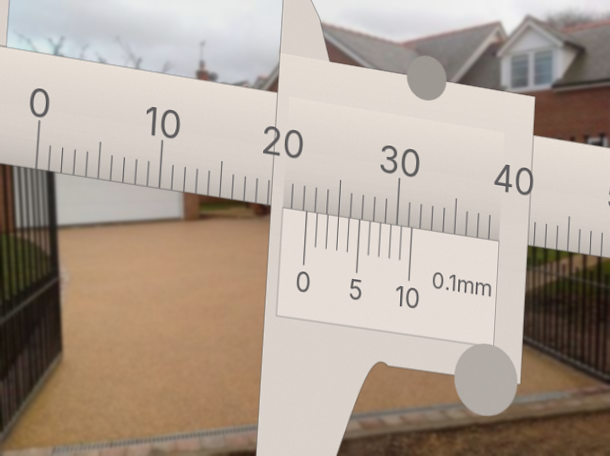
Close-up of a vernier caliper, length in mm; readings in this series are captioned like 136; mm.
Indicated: 22.3; mm
